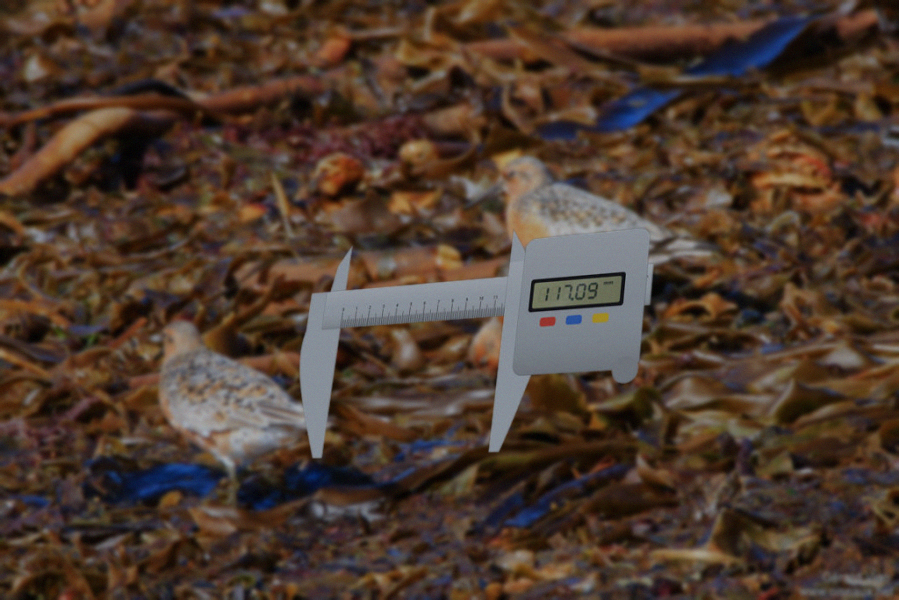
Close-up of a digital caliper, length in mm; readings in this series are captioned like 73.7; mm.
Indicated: 117.09; mm
